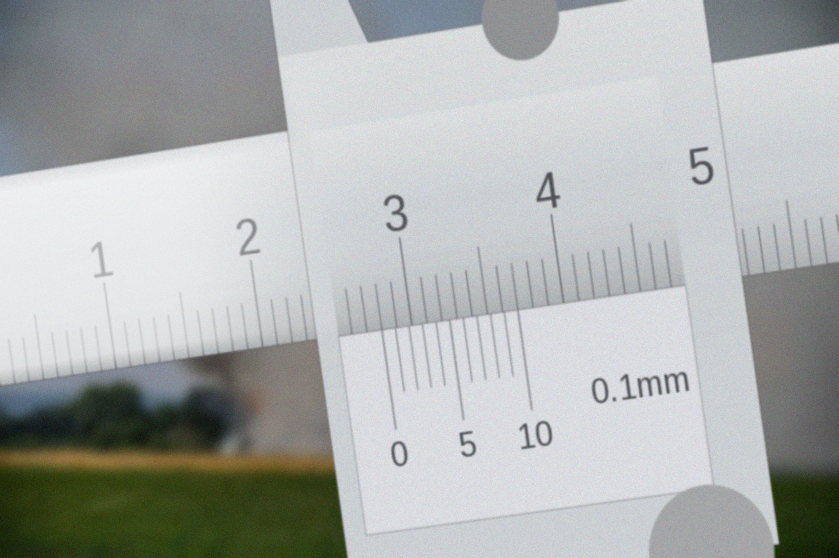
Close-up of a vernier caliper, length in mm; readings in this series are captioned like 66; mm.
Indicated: 28.0; mm
